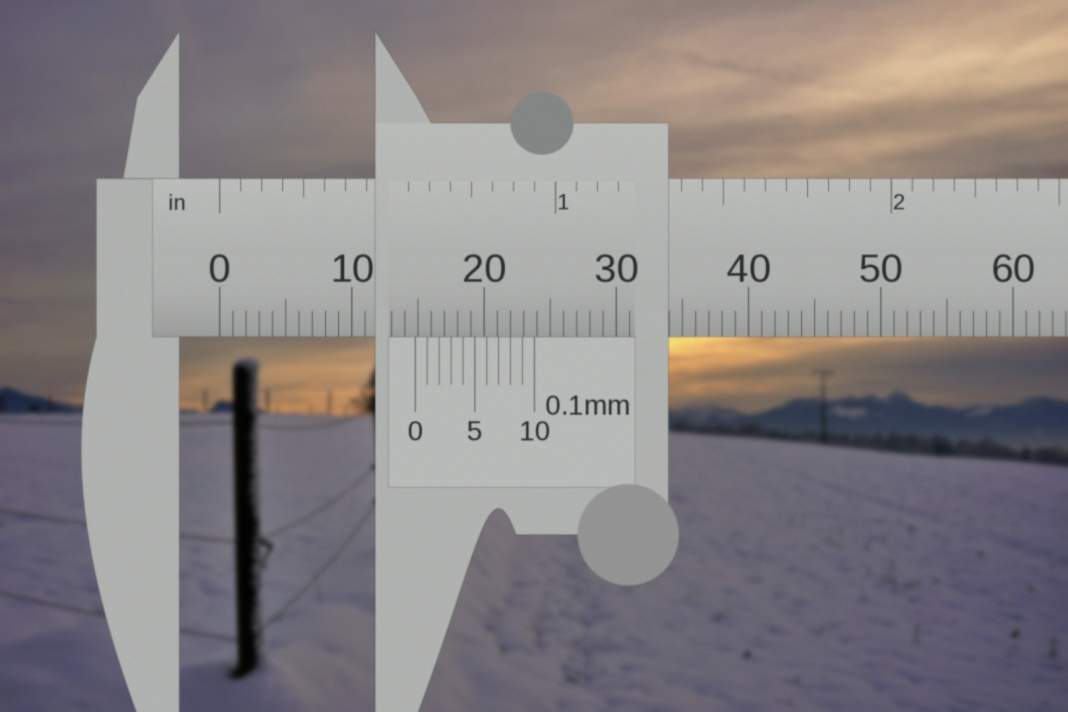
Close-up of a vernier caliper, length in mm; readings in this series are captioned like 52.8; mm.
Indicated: 14.8; mm
